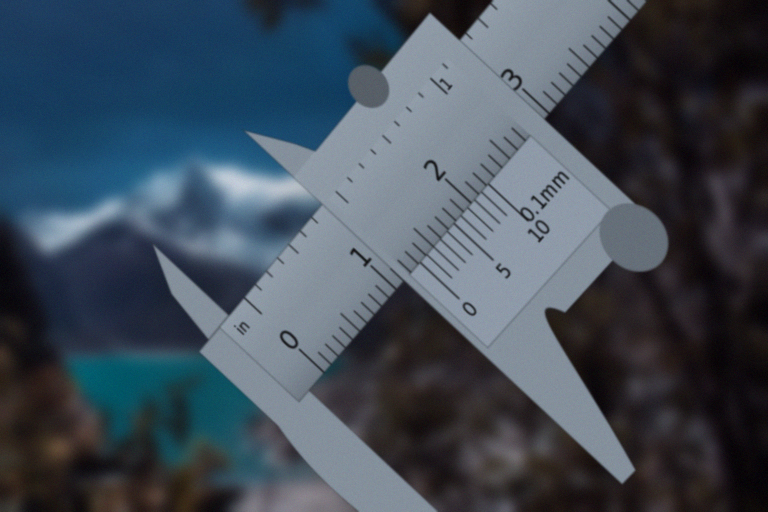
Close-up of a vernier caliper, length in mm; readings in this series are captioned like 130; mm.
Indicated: 13.2; mm
